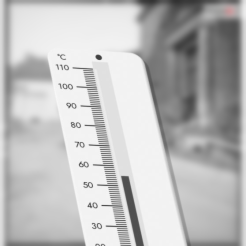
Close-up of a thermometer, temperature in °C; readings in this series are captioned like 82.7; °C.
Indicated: 55; °C
